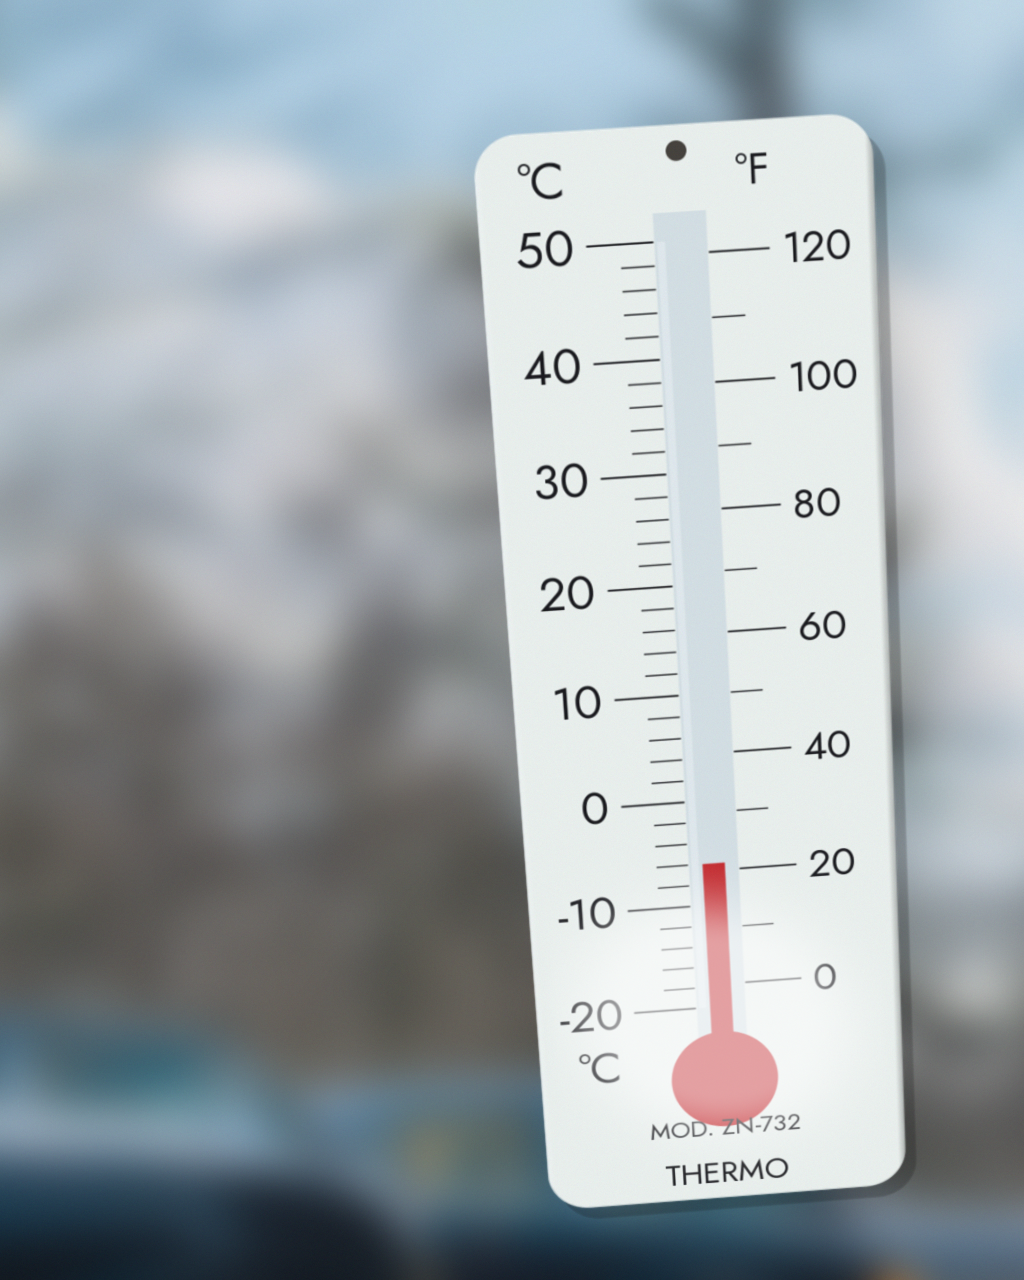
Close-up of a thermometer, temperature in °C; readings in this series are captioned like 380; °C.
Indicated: -6; °C
